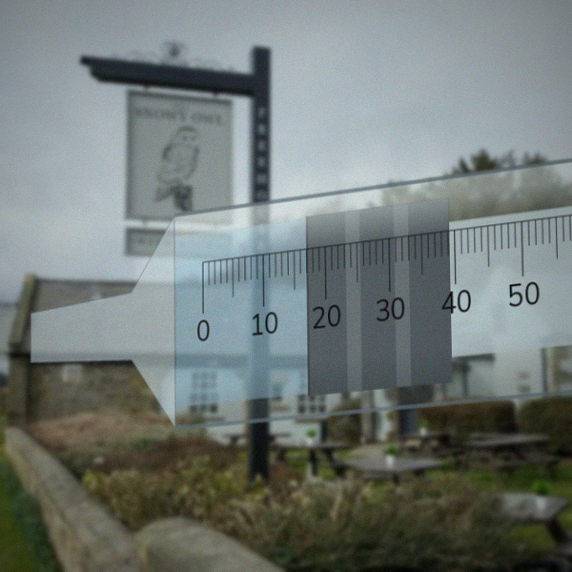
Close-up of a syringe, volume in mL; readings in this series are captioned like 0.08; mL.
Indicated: 17; mL
